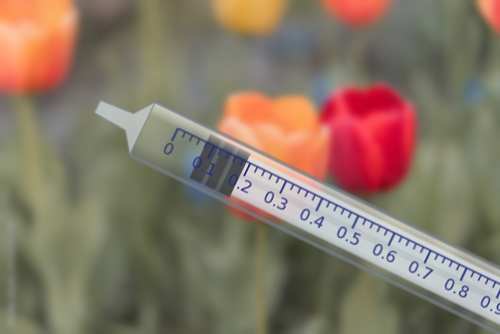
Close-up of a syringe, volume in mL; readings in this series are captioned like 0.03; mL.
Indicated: 0.08; mL
